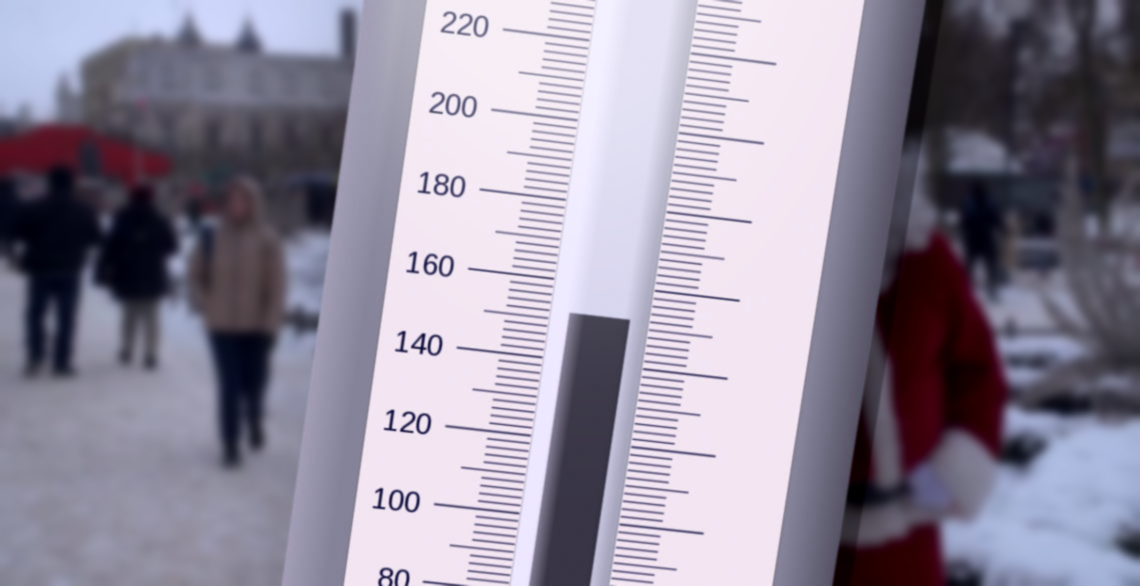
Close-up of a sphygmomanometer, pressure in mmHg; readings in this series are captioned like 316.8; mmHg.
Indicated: 152; mmHg
